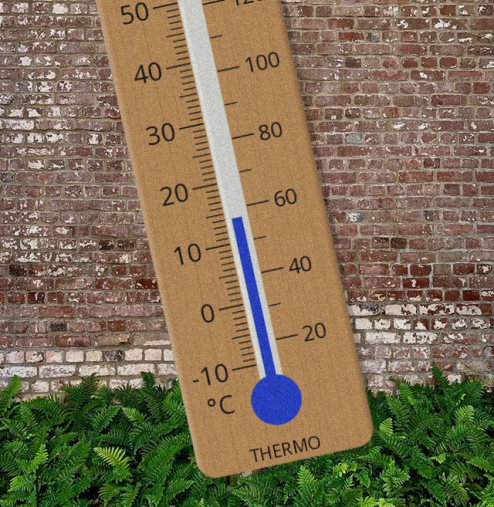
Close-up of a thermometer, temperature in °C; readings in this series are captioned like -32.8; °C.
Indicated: 14; °C
